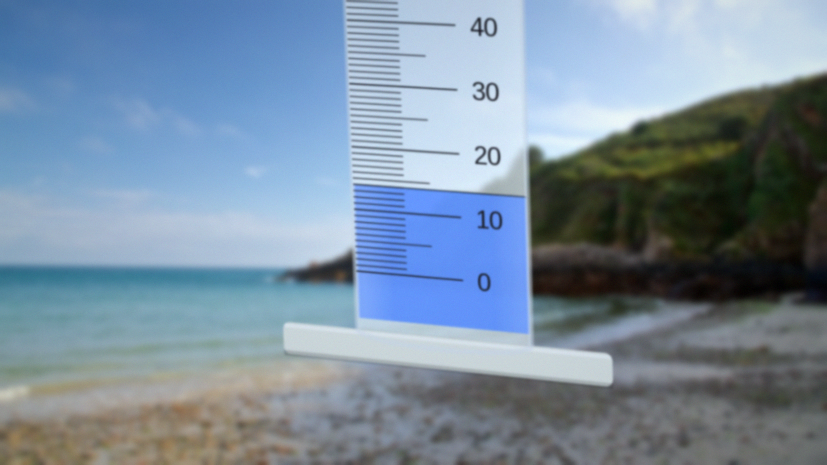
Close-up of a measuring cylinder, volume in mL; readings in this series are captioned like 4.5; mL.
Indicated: 14; mL
